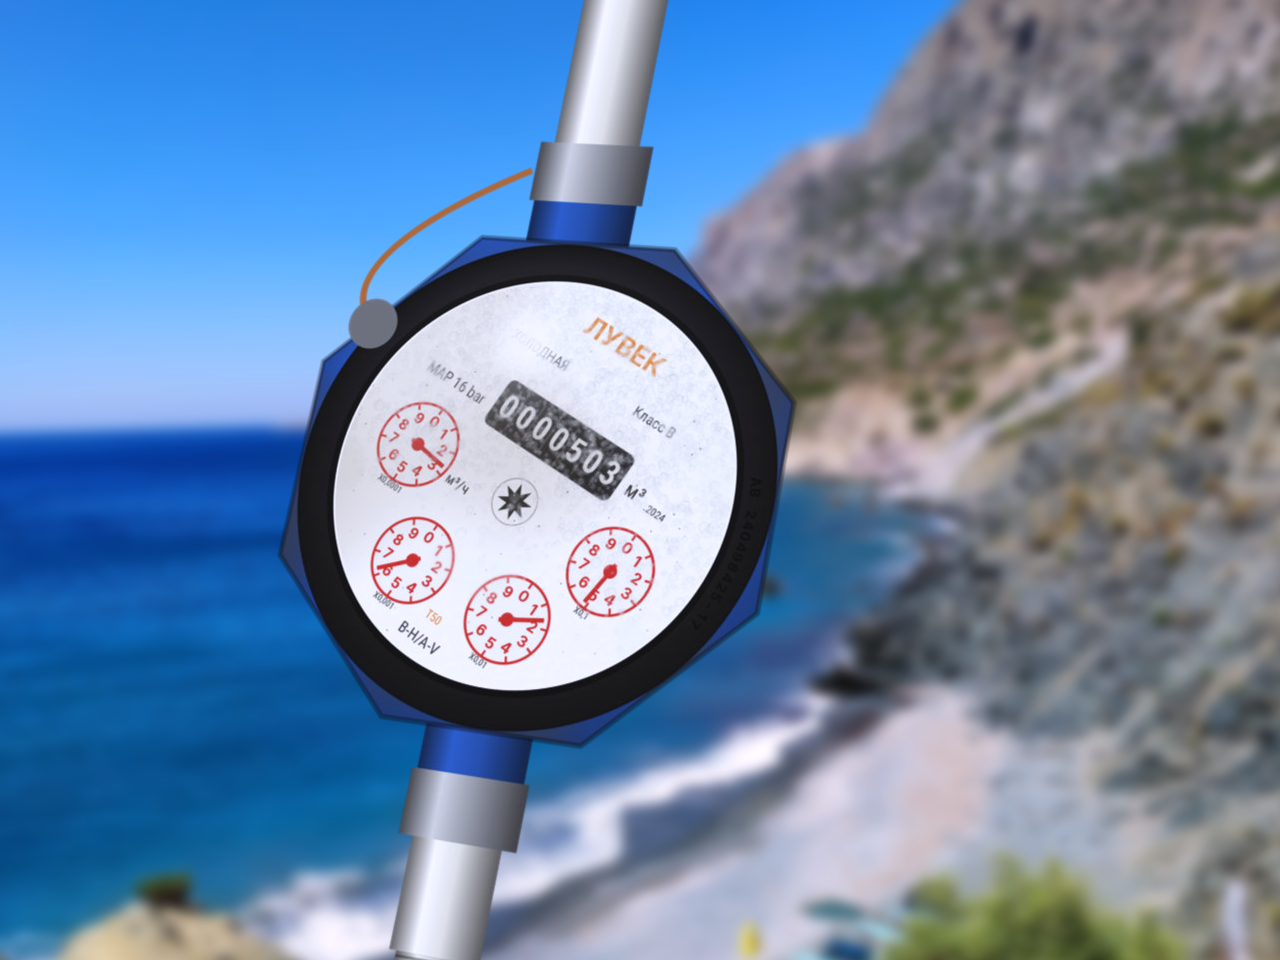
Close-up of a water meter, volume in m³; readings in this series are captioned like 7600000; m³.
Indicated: 503.5162; m³
